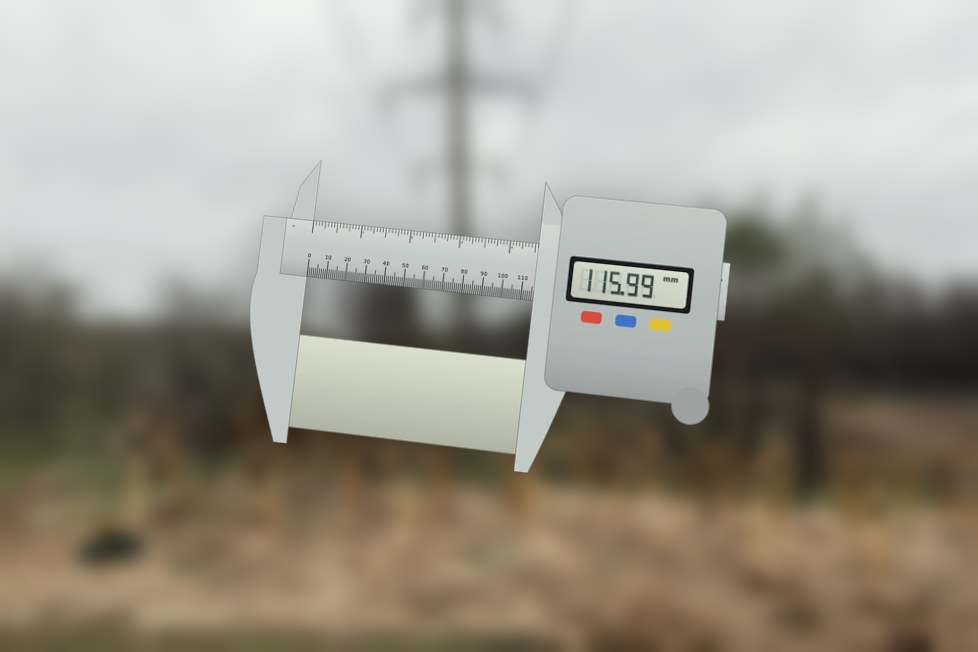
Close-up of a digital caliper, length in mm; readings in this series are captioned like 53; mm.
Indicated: 115.99; mm
